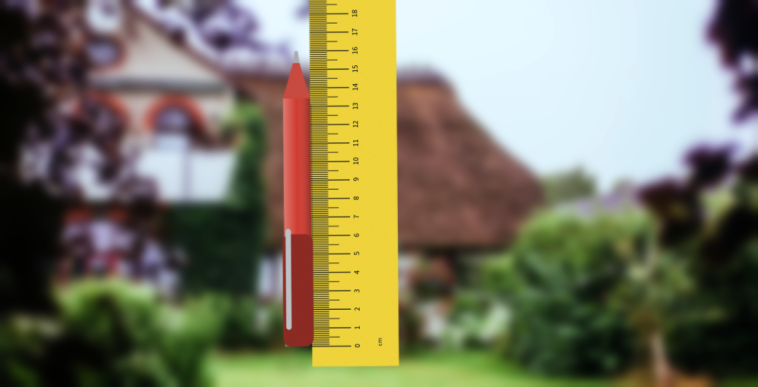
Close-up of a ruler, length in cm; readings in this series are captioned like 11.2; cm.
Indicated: 16; cm
